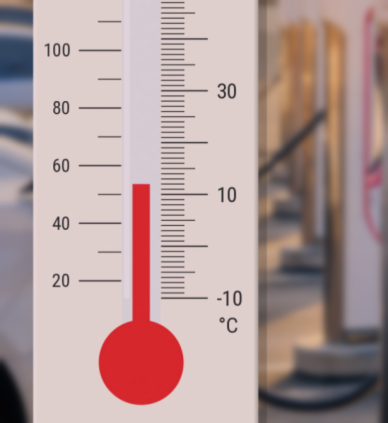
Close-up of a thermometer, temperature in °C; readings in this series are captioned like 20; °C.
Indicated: 12; °C
